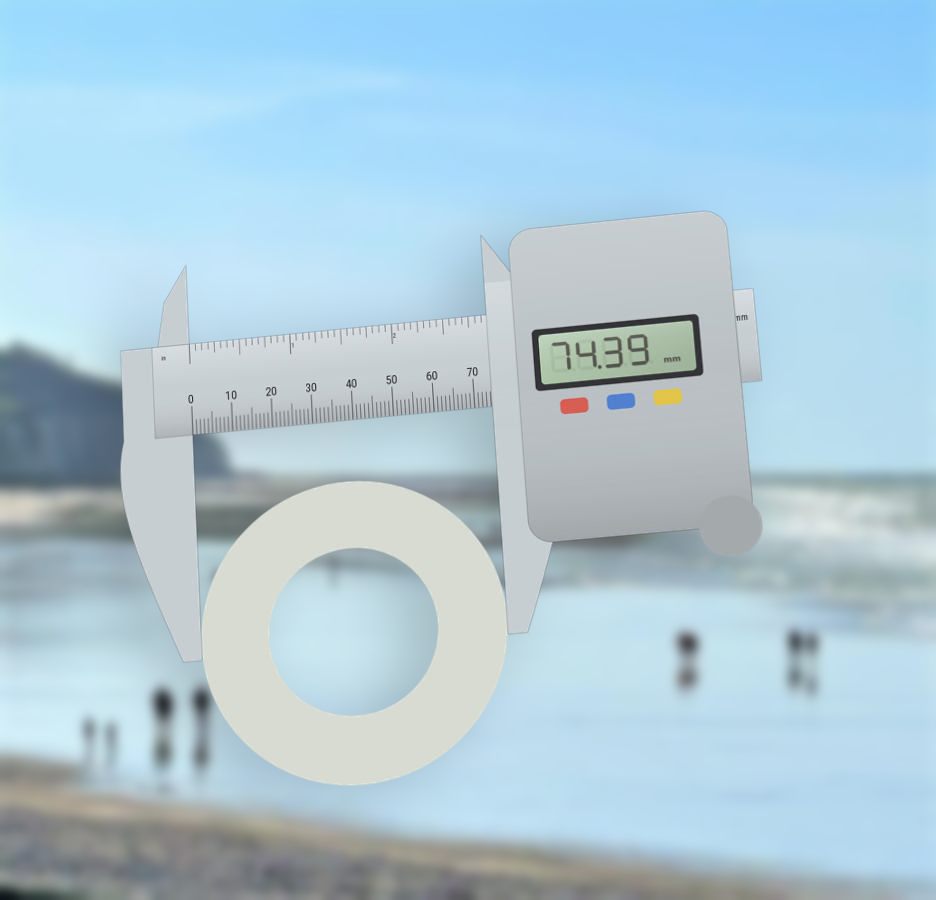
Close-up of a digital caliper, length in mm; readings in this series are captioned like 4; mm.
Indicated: 74.39; mm
